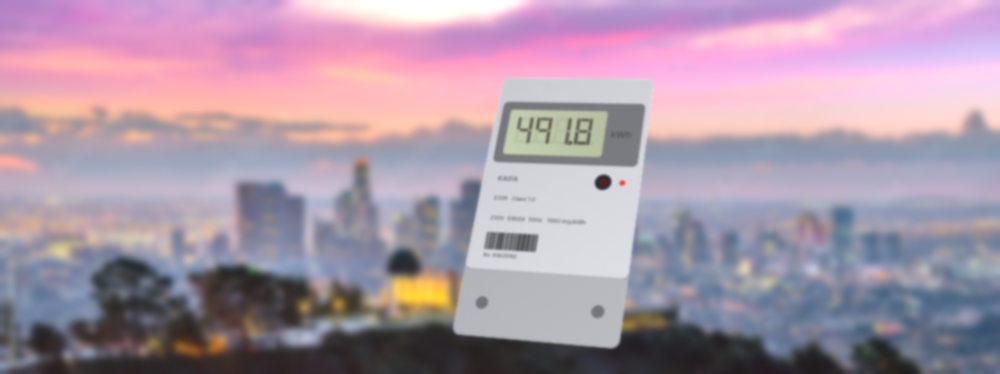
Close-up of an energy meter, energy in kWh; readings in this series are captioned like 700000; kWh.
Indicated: 491.8; kWh
